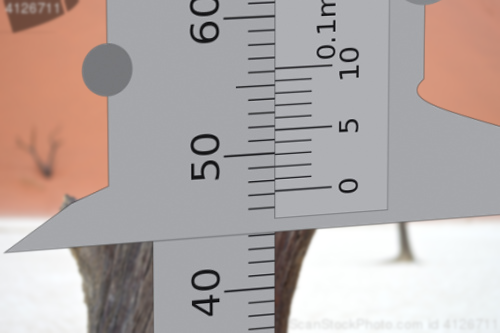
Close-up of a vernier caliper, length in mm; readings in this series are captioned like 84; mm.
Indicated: 47.2; mm
